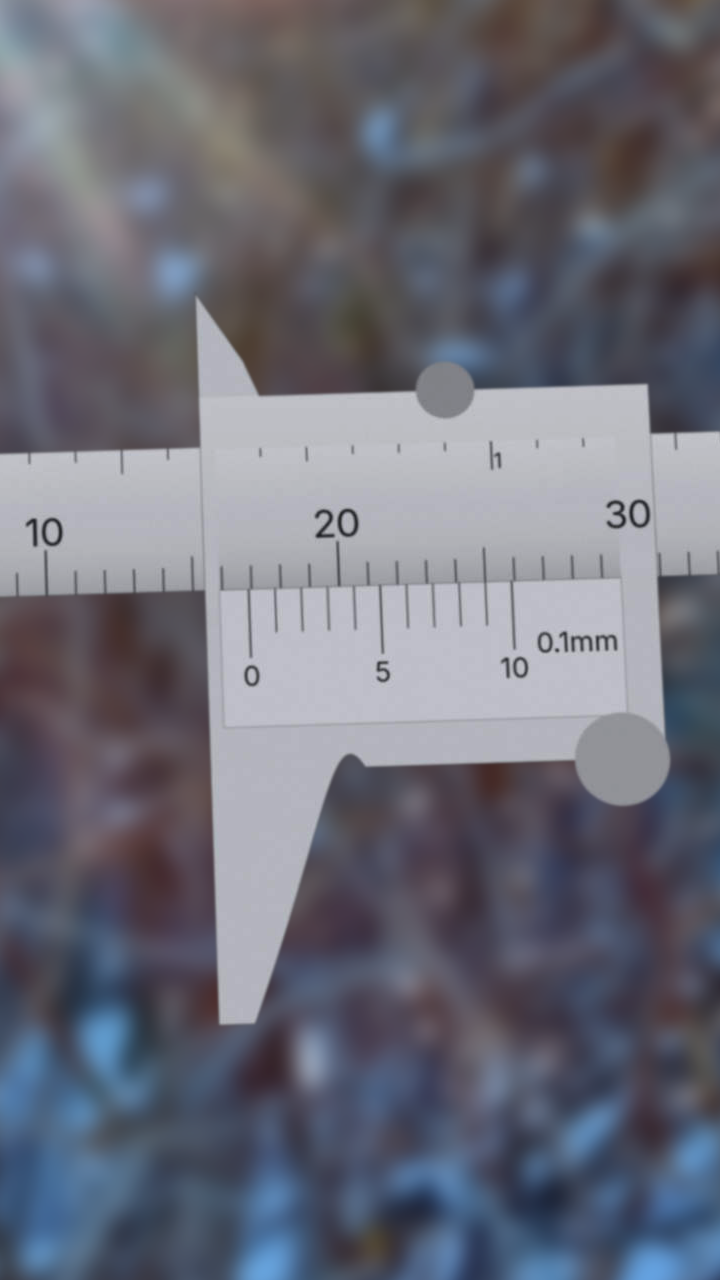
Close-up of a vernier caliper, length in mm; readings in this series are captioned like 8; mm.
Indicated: 16.9; mm
